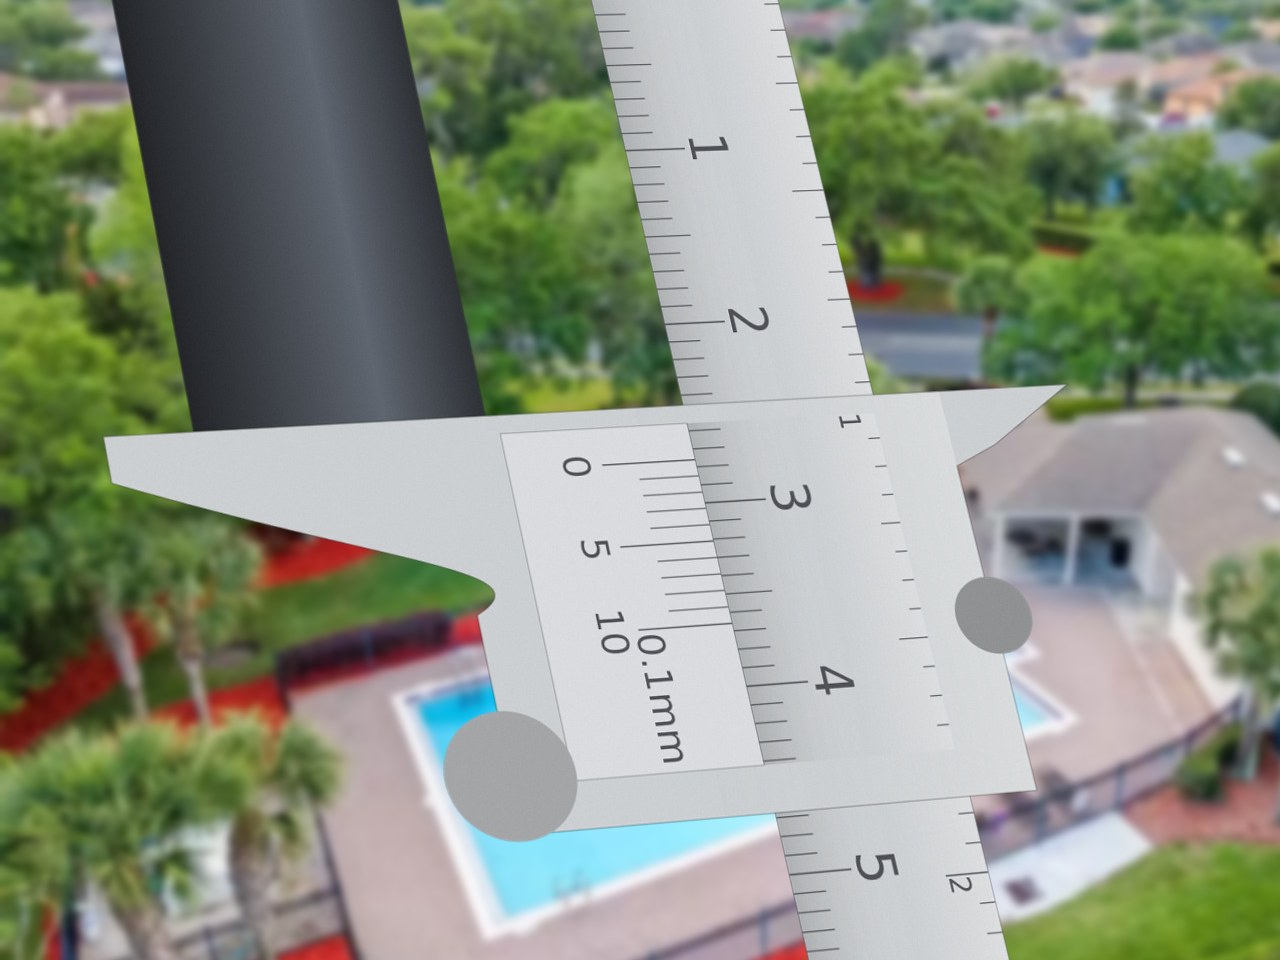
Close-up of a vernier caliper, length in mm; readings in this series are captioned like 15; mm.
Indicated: 27.6; mm
